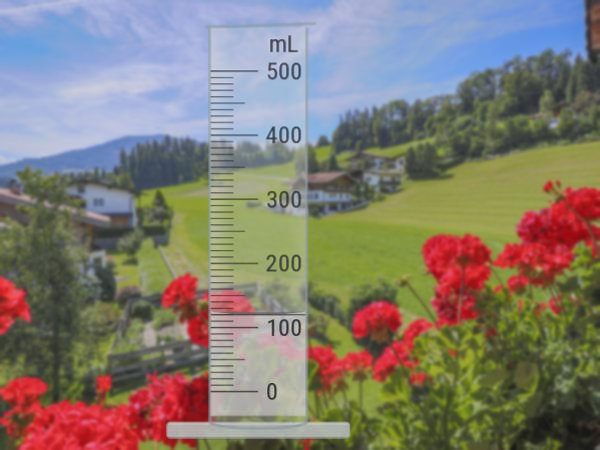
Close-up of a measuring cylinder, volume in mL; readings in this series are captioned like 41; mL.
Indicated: 120; mL
